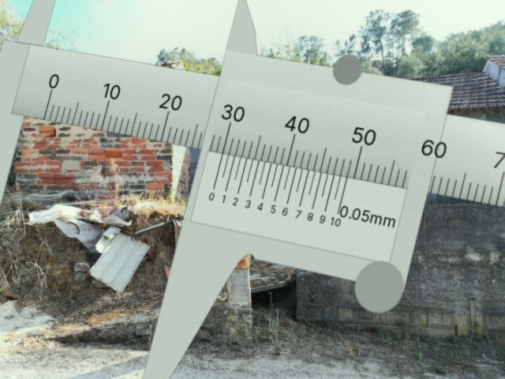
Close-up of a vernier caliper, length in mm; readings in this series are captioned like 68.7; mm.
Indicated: 30.0; mm
